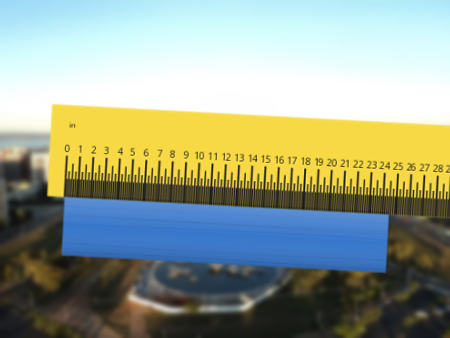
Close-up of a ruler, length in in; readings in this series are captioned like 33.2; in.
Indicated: 24.5; in
